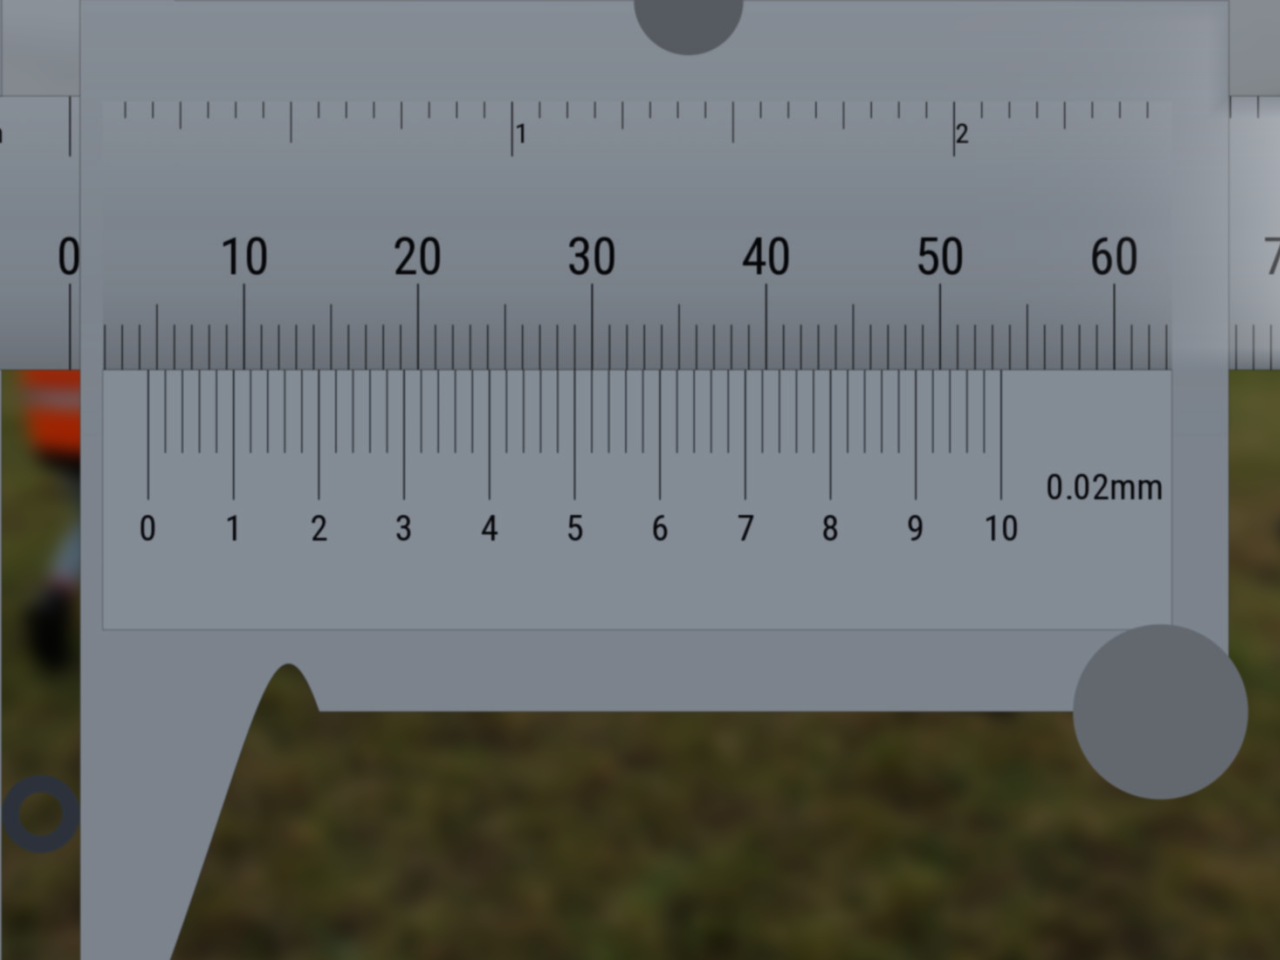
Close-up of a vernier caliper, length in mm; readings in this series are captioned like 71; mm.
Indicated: 4.5; mm
